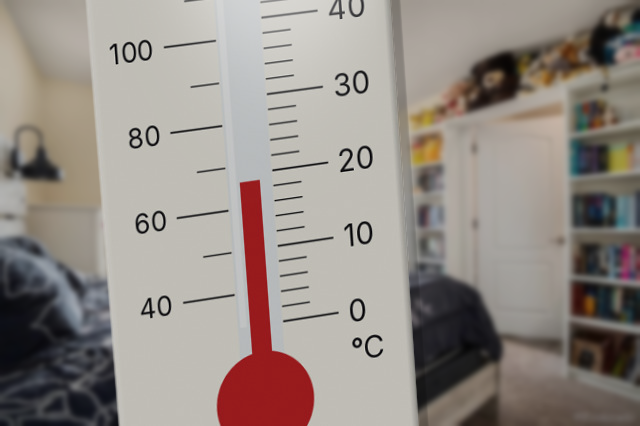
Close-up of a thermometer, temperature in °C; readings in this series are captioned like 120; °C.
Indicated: 19; °C
